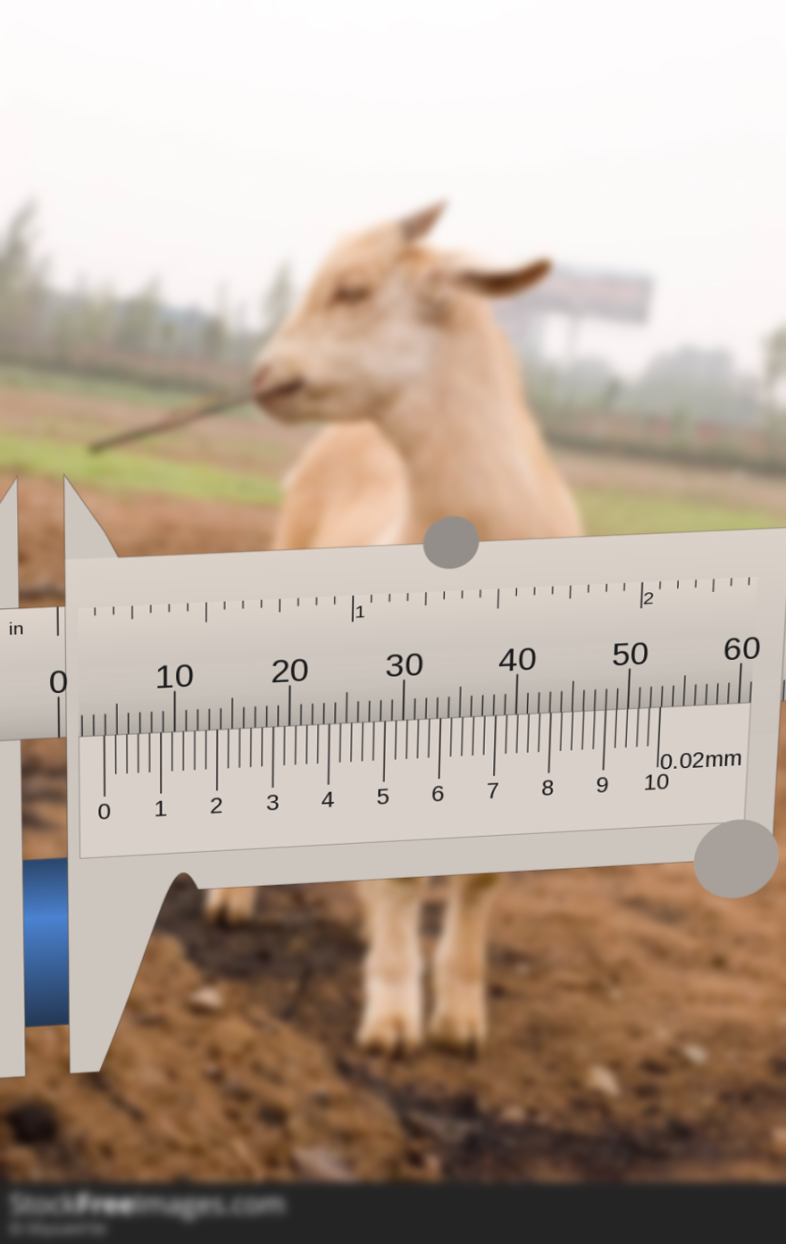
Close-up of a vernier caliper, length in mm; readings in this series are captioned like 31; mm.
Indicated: 3.9; mm
